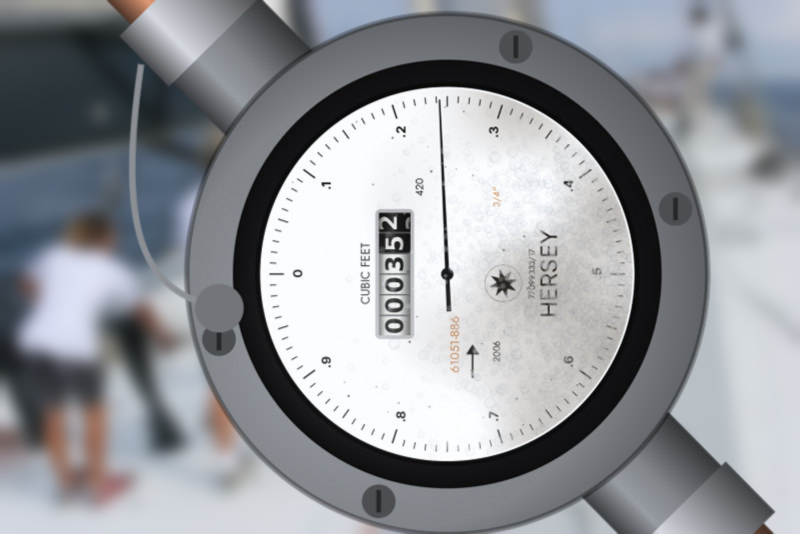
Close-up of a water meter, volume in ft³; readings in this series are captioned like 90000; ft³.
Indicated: 352.24; ft³
